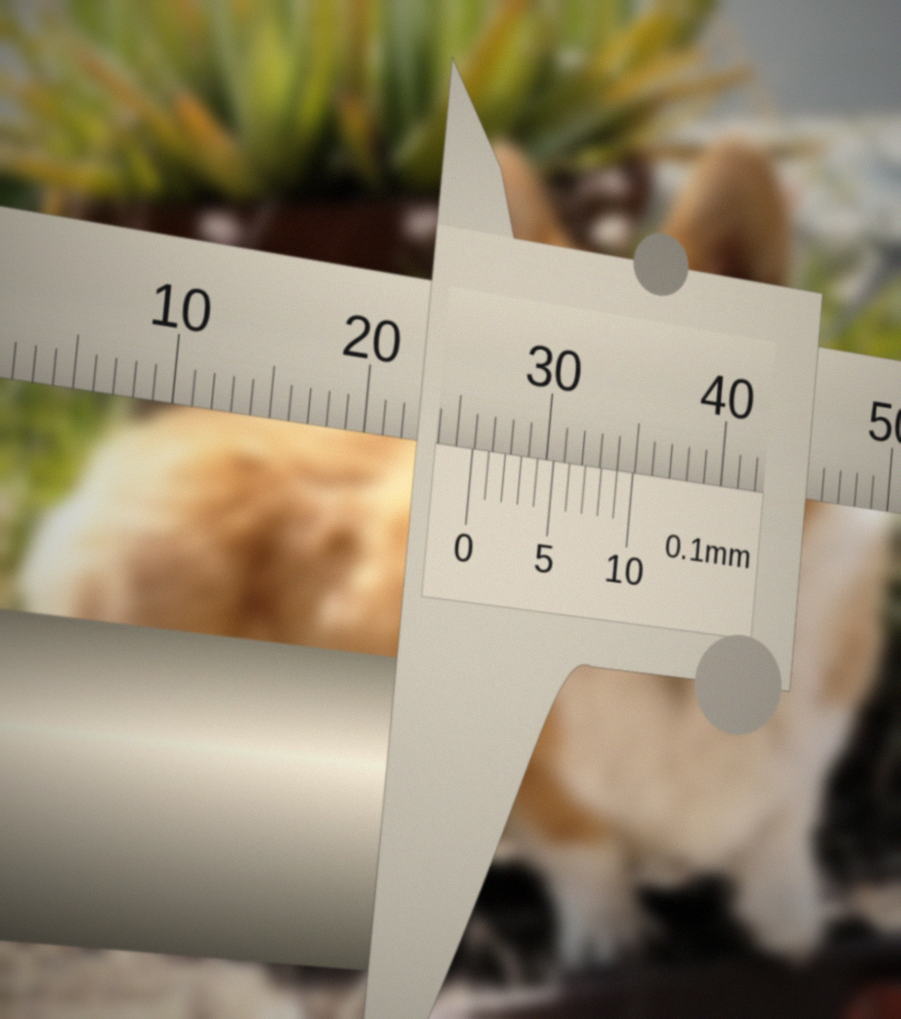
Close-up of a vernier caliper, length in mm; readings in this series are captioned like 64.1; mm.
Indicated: 25.9; mm
